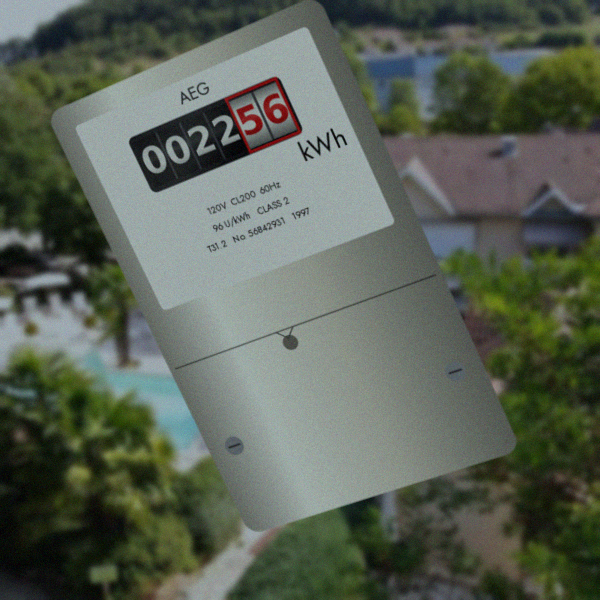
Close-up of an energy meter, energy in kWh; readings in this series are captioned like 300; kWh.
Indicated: 22.56; kWh
